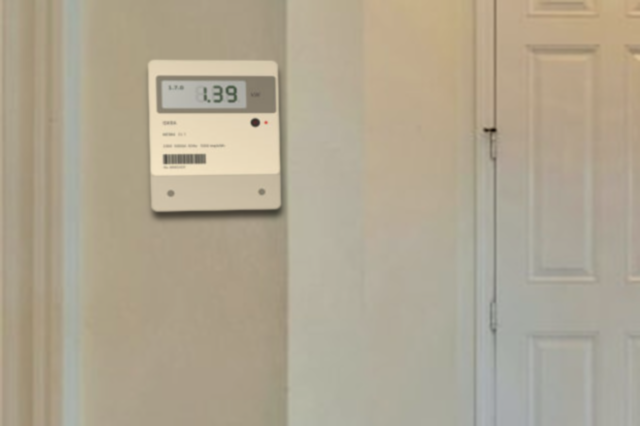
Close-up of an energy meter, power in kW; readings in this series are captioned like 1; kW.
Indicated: 1.39; kW
